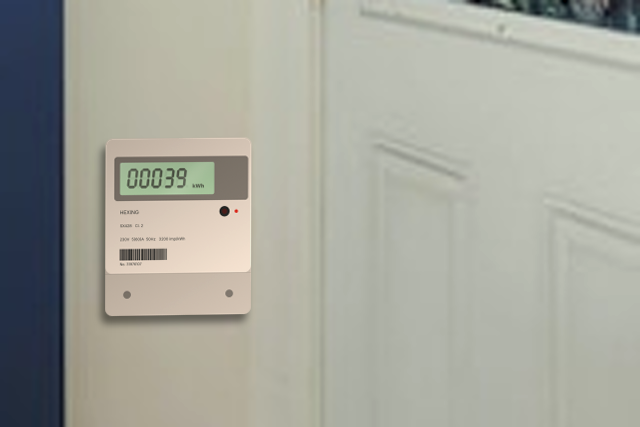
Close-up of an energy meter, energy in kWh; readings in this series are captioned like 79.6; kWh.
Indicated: 39; kWh
